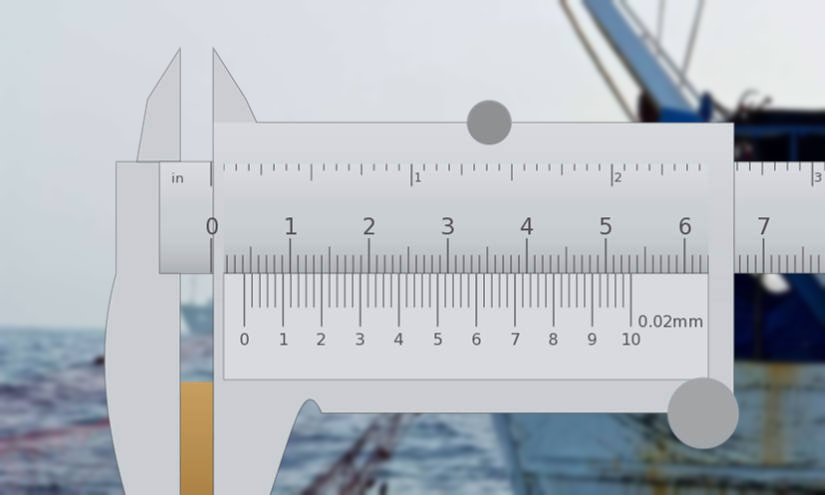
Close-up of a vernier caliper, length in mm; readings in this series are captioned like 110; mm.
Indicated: 4.2; mm
